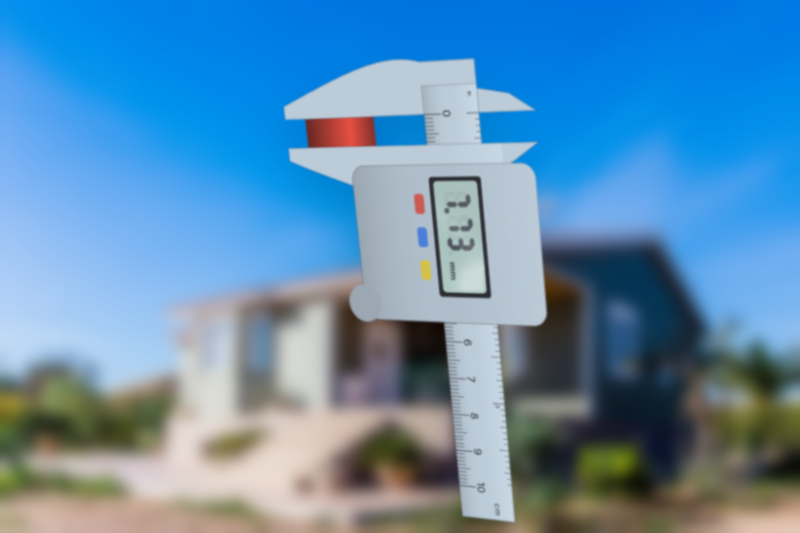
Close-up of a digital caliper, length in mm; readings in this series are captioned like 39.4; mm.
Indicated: 7.73; mm
